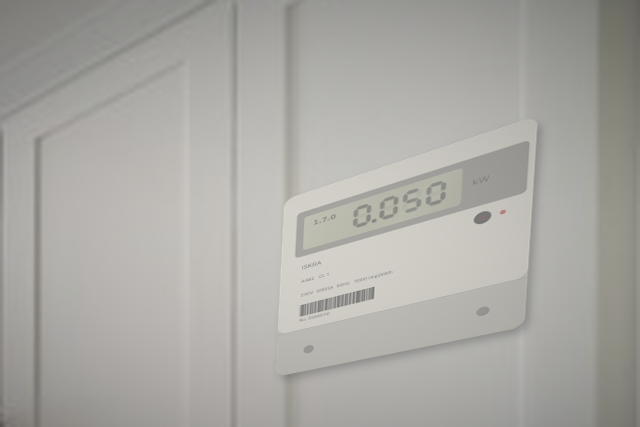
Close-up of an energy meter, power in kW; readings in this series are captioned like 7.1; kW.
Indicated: 0.050; kW
